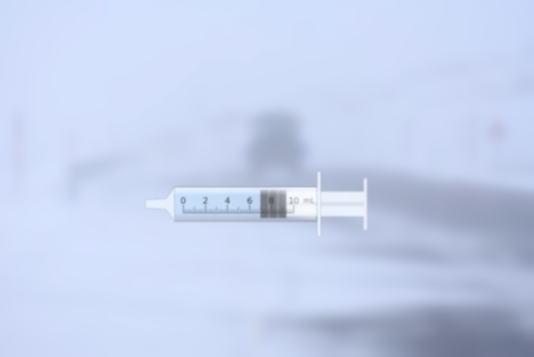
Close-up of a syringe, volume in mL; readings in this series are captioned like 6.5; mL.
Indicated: 7; mL
